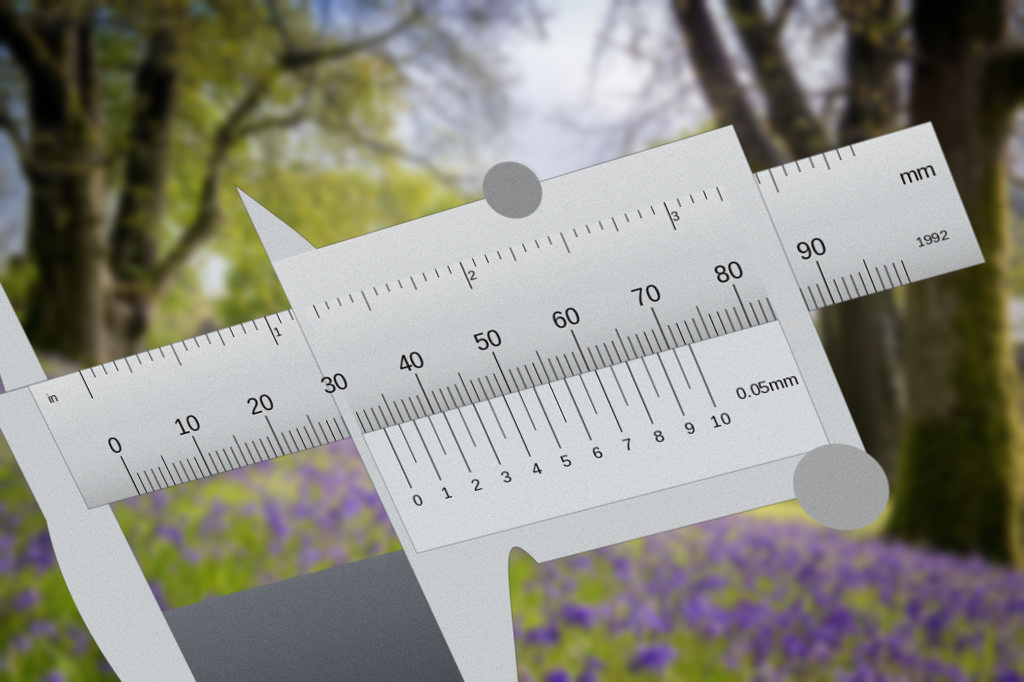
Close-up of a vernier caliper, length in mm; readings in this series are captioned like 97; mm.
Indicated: 33.4; mm
